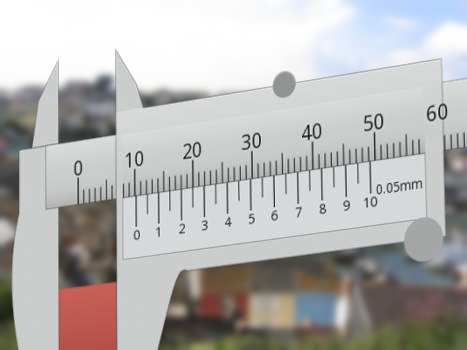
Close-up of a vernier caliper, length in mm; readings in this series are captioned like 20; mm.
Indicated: 10.2; mm
